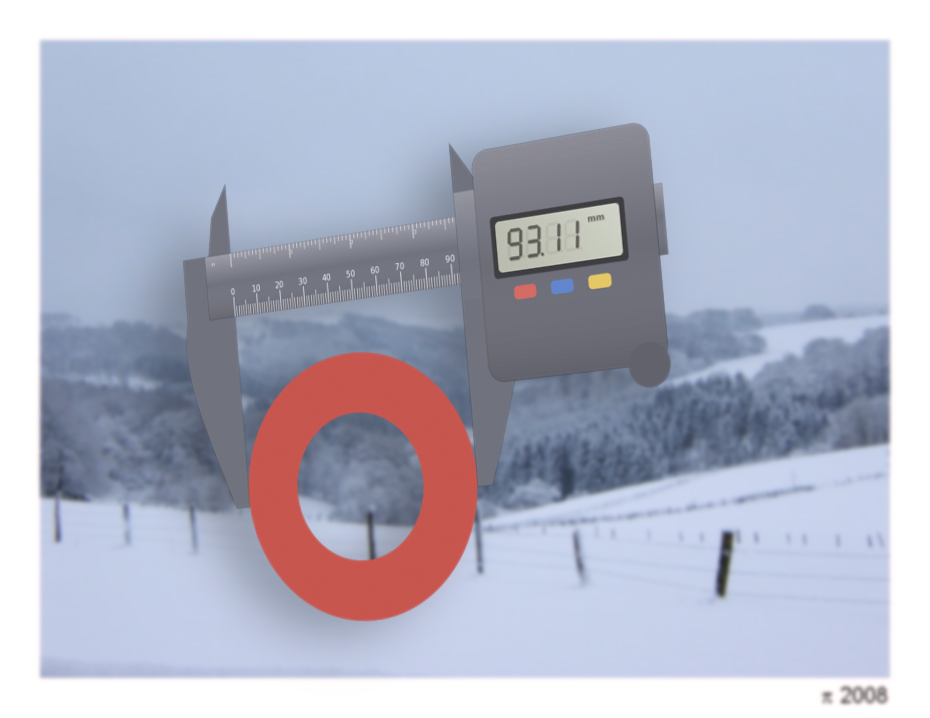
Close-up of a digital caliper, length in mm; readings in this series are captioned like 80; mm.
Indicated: 93.11; mm
